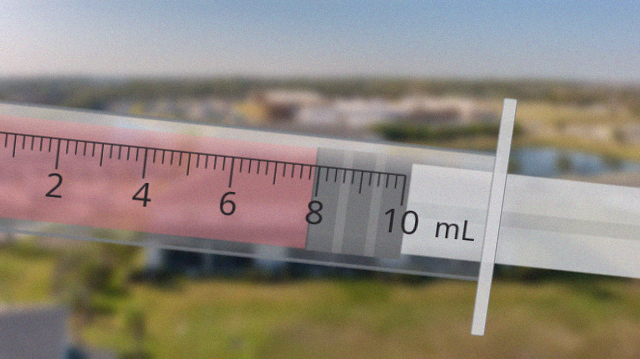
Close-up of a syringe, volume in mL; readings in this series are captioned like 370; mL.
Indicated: 7.9; mL
